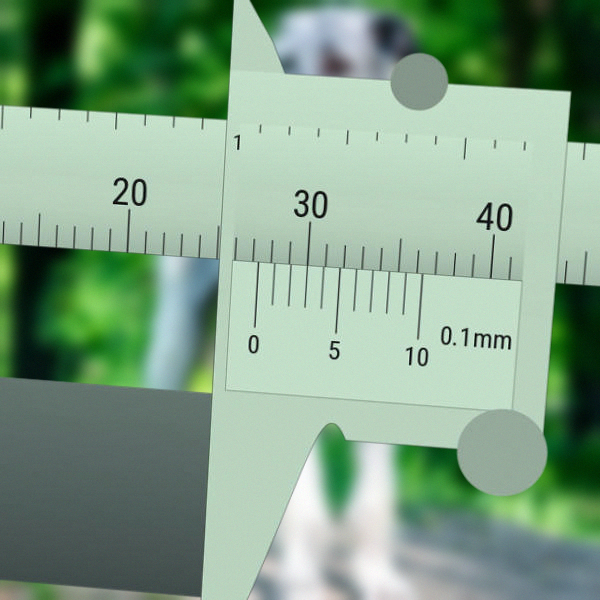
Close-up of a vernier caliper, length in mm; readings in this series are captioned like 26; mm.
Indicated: 27.3; mm
